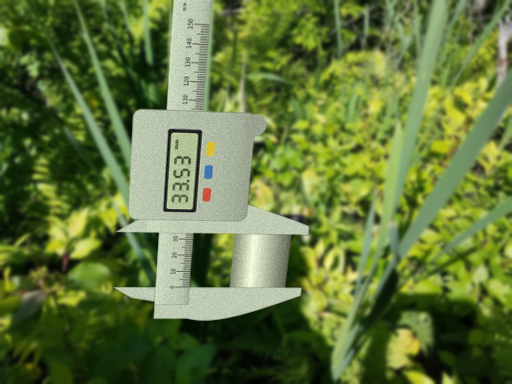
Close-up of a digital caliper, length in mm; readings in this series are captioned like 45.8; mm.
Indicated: 33.53; mm
